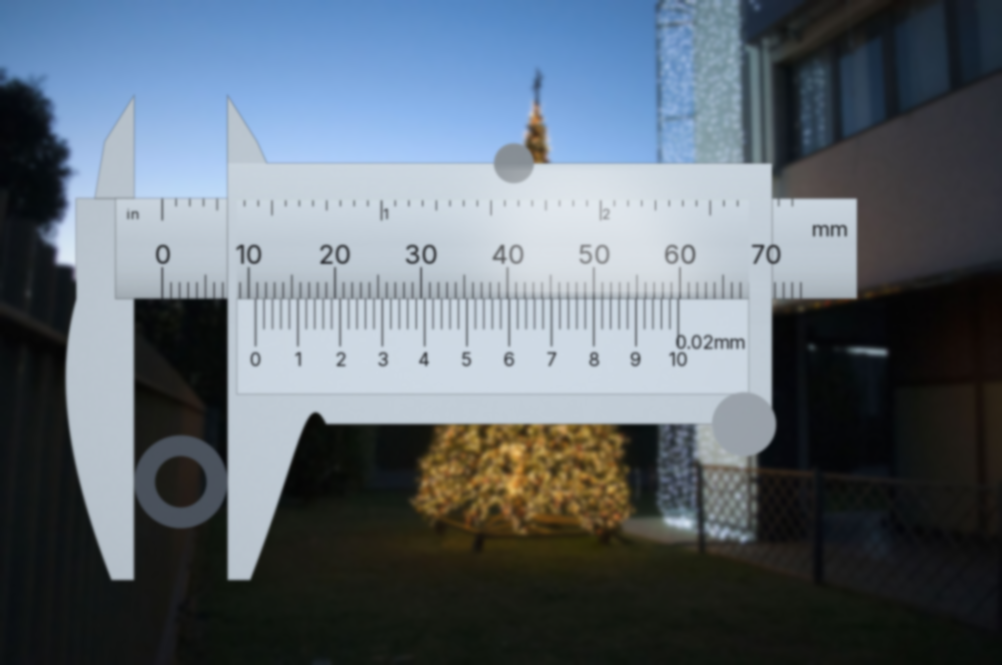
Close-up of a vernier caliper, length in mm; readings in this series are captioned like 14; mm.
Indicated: 10.8; mm
